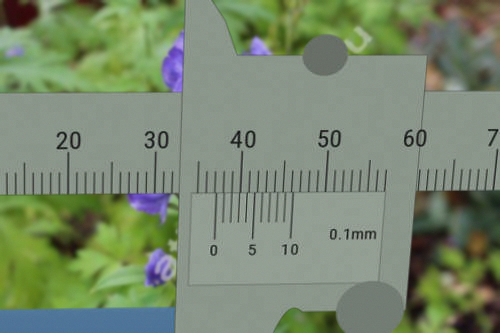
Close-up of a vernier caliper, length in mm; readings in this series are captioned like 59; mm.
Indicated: 37.2; mm
